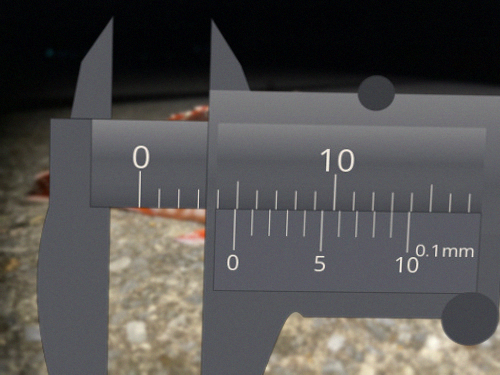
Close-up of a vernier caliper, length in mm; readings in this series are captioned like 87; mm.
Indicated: 4.9; mm
